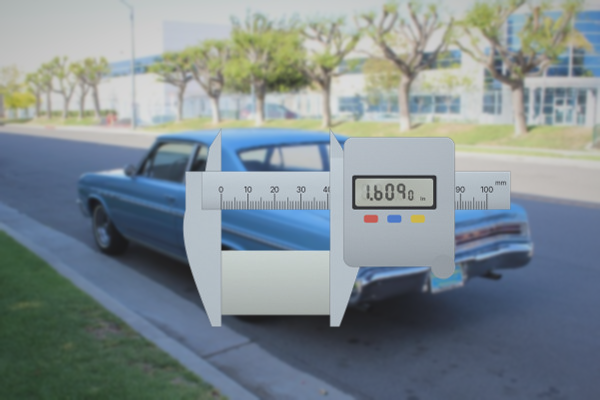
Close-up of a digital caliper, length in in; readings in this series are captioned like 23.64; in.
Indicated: 1.6090; in
